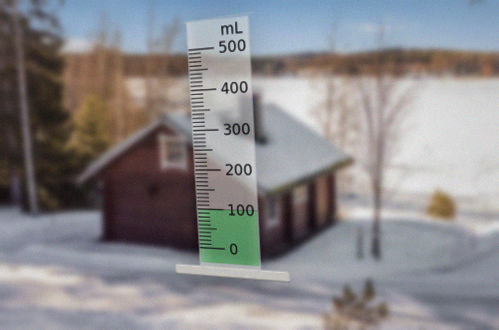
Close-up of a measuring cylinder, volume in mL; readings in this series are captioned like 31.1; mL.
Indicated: 100; mL
